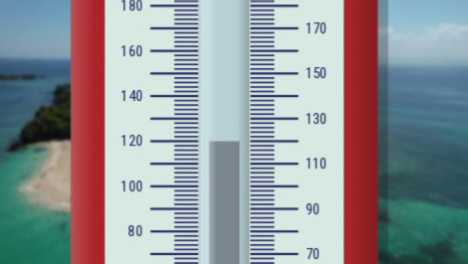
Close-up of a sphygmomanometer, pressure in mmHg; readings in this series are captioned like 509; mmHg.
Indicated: 120; mmHg
